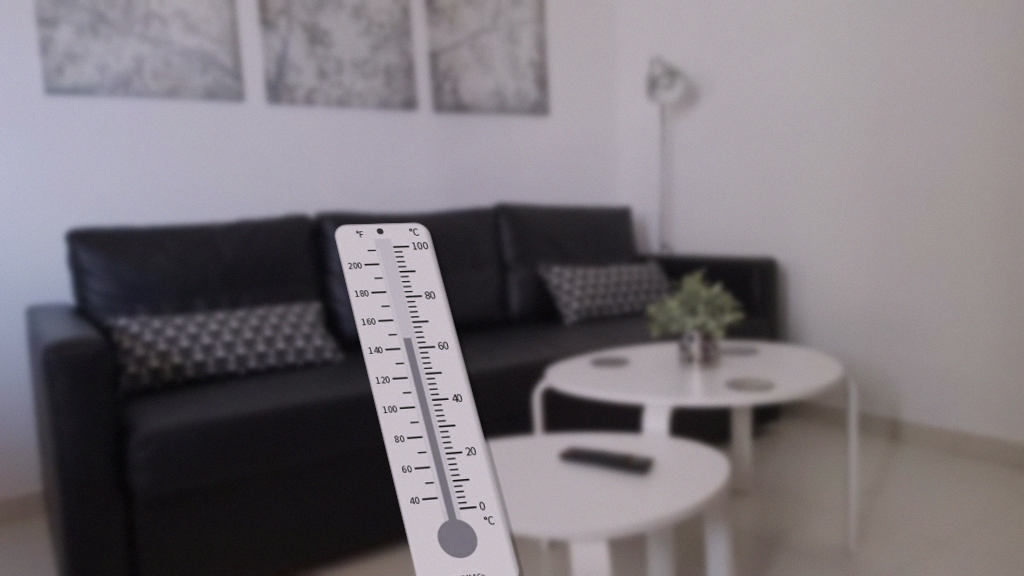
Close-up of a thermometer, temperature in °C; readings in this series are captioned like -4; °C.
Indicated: 64; °C
